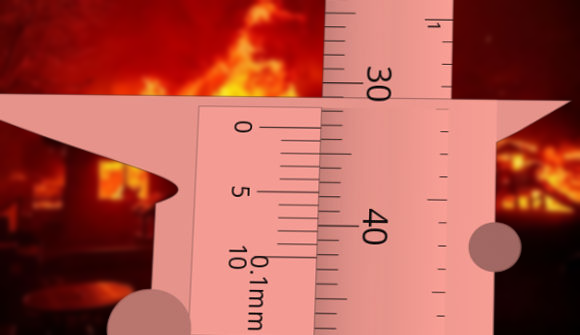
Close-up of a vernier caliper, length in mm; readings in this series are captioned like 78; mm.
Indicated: 33.2; mm
